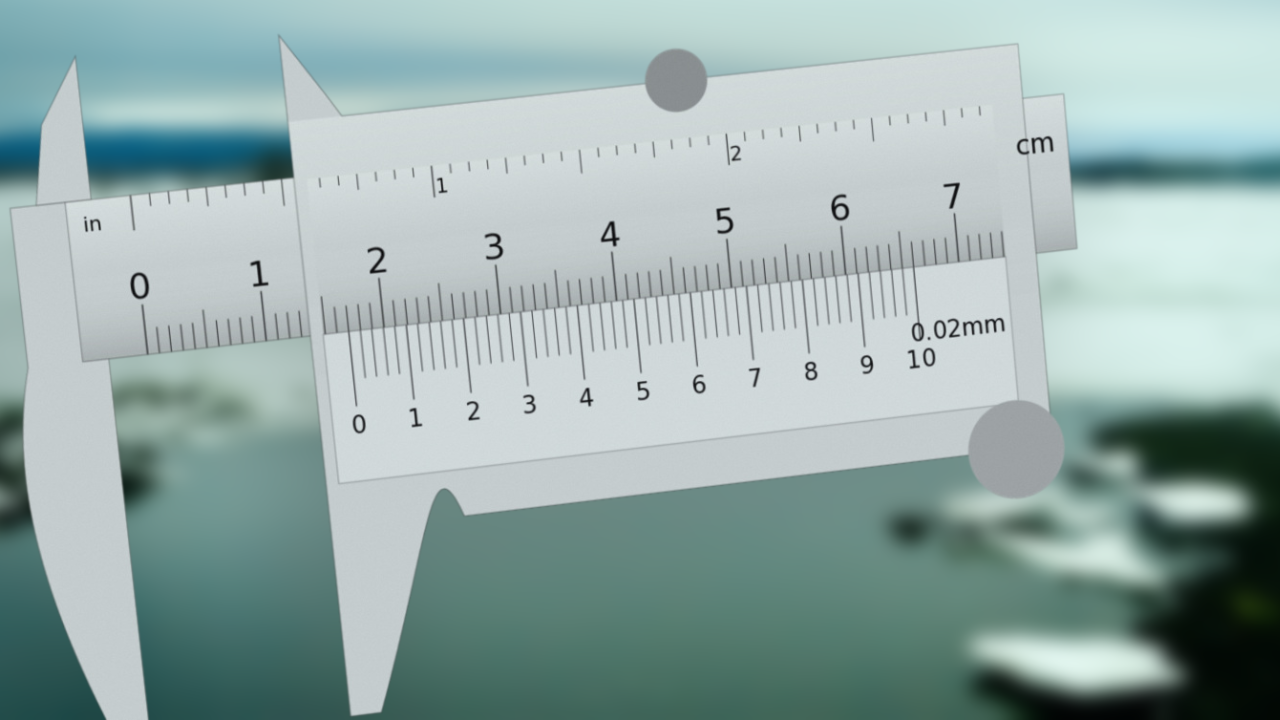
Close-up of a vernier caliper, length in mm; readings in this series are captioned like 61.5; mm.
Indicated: 17.0; mm
